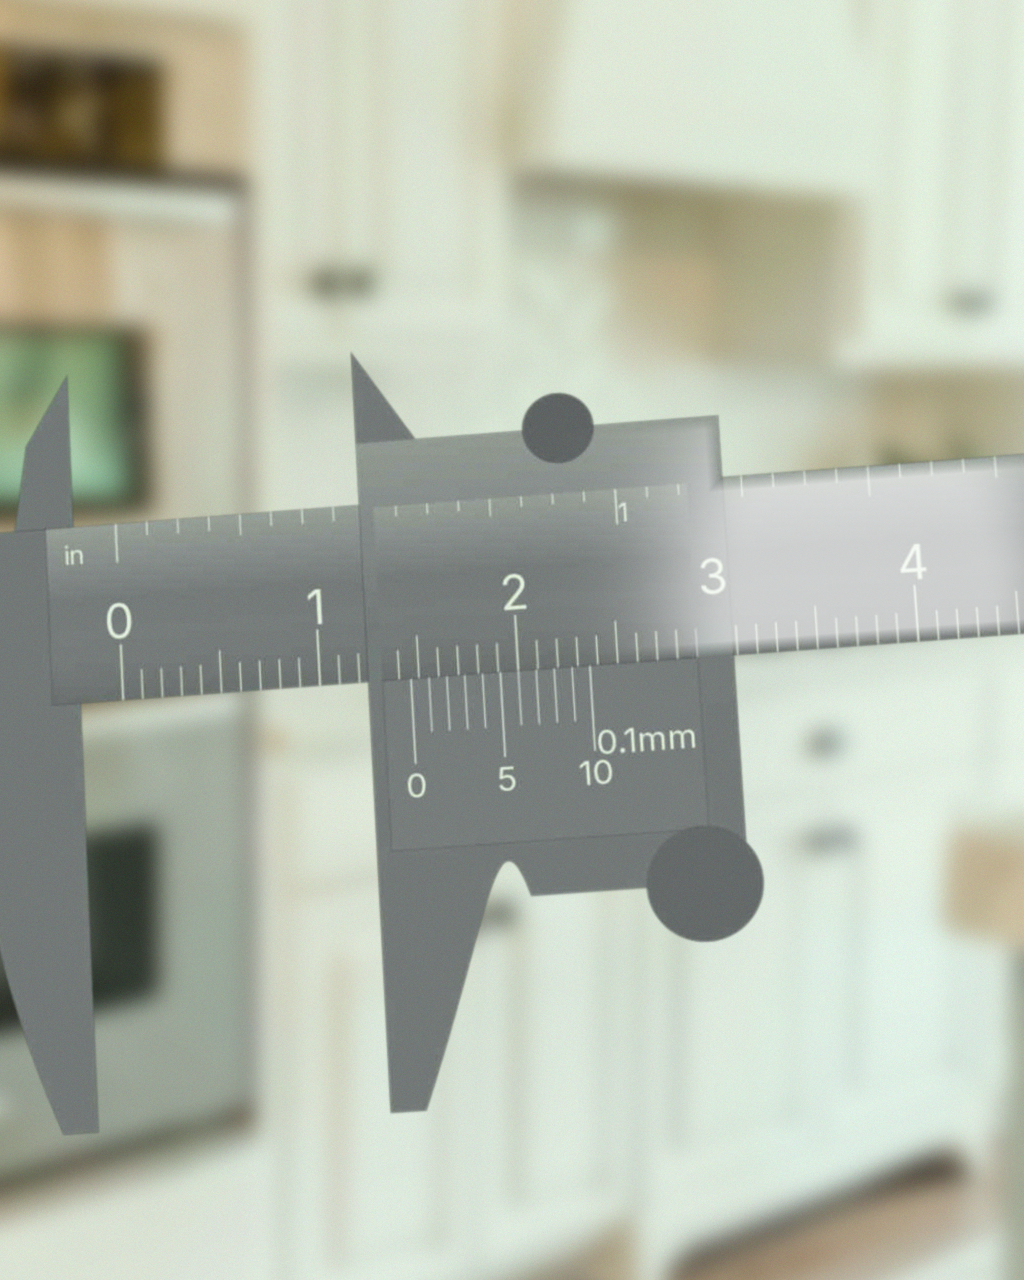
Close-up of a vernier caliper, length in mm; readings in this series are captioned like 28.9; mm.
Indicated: 14.6; mm
